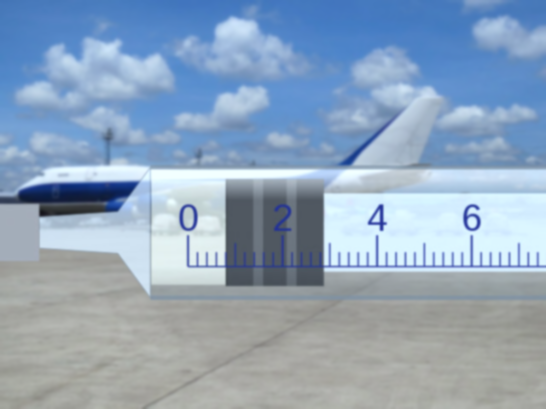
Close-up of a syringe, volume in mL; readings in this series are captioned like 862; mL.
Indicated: 0.8; mL
